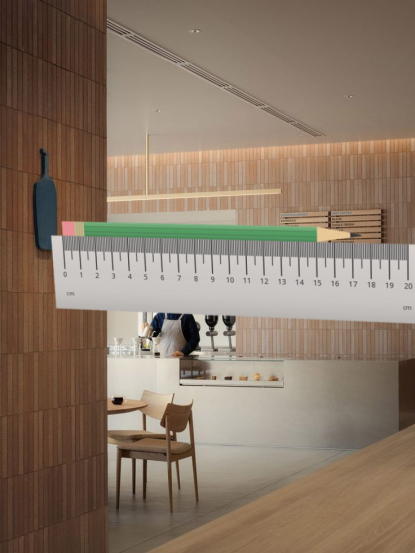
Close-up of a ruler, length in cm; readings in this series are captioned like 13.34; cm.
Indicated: 17.5; cm
